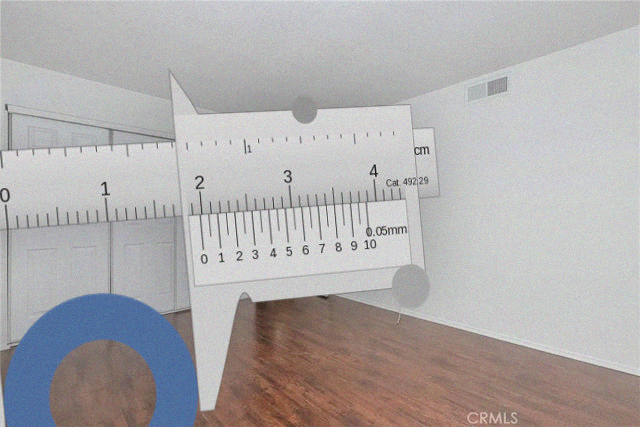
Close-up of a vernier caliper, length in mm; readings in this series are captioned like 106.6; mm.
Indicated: 19.8; mm
